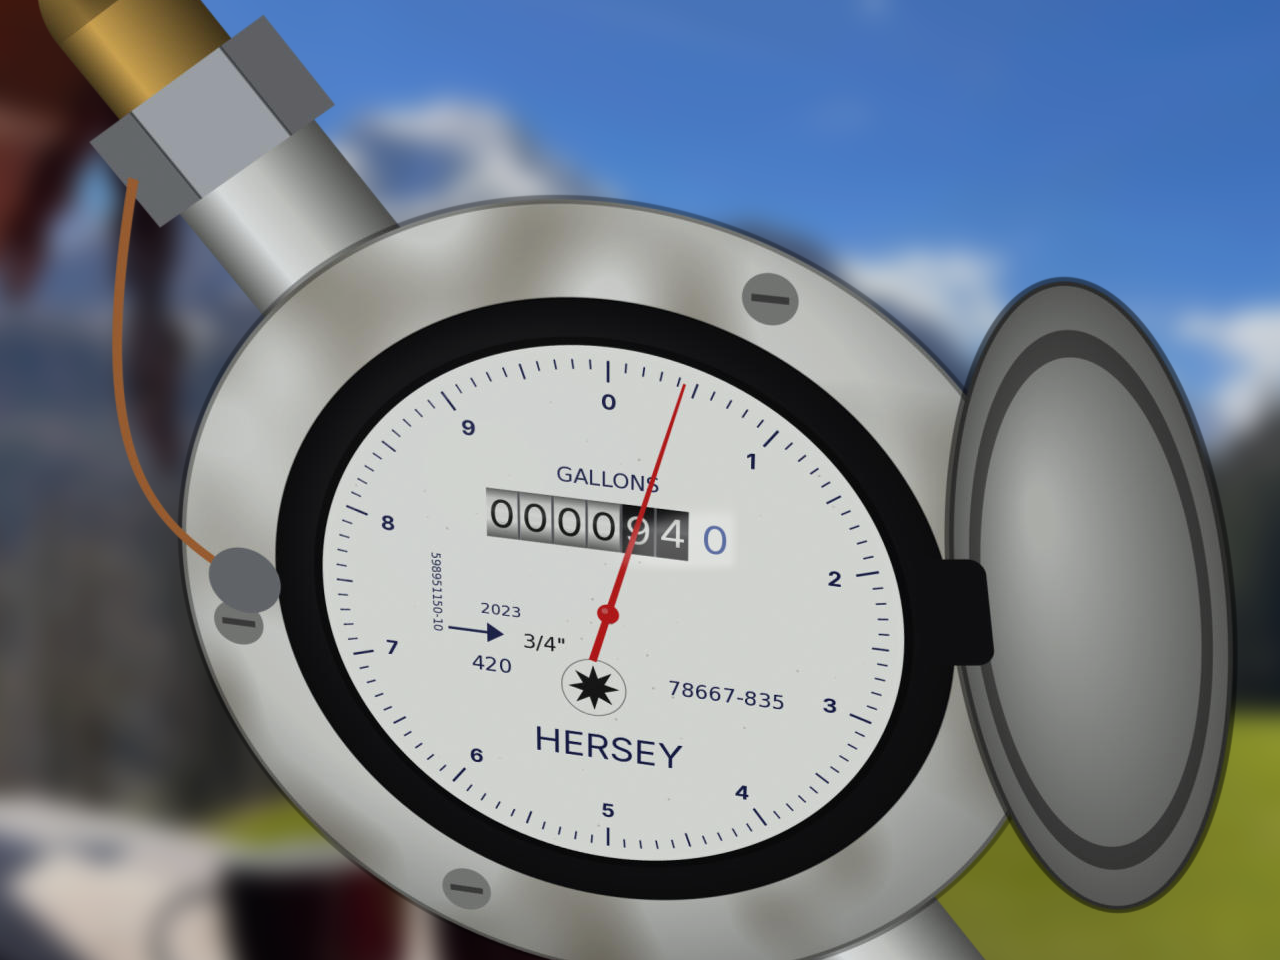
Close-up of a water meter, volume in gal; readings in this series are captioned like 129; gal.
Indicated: 940.4; gal
